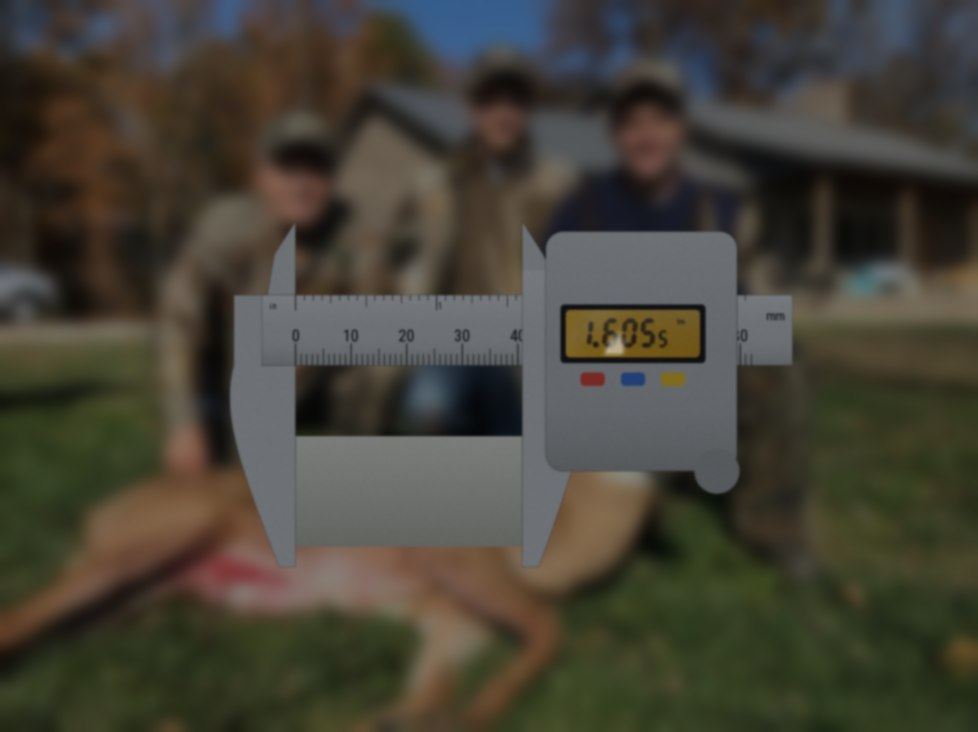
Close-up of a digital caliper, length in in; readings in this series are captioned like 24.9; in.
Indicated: 1.6055; in
